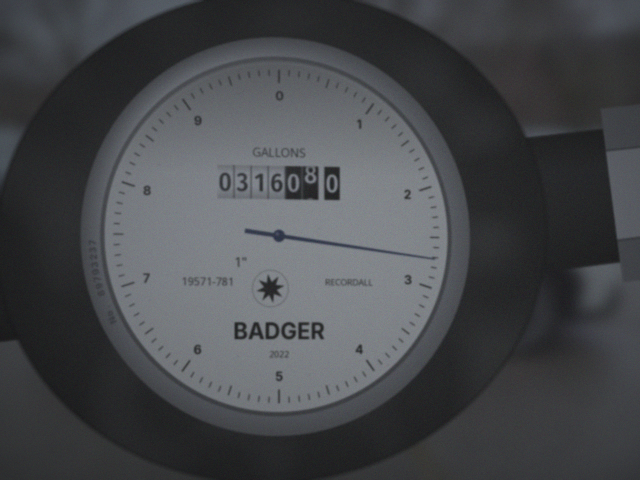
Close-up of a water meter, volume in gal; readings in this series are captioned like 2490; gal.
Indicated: 316082.7; gal
